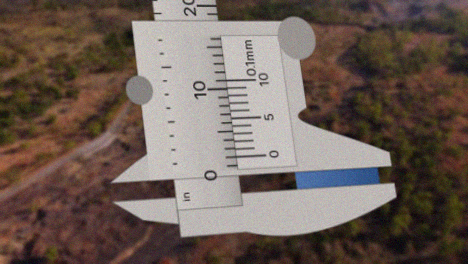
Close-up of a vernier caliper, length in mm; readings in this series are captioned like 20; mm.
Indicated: 2.0; mm
